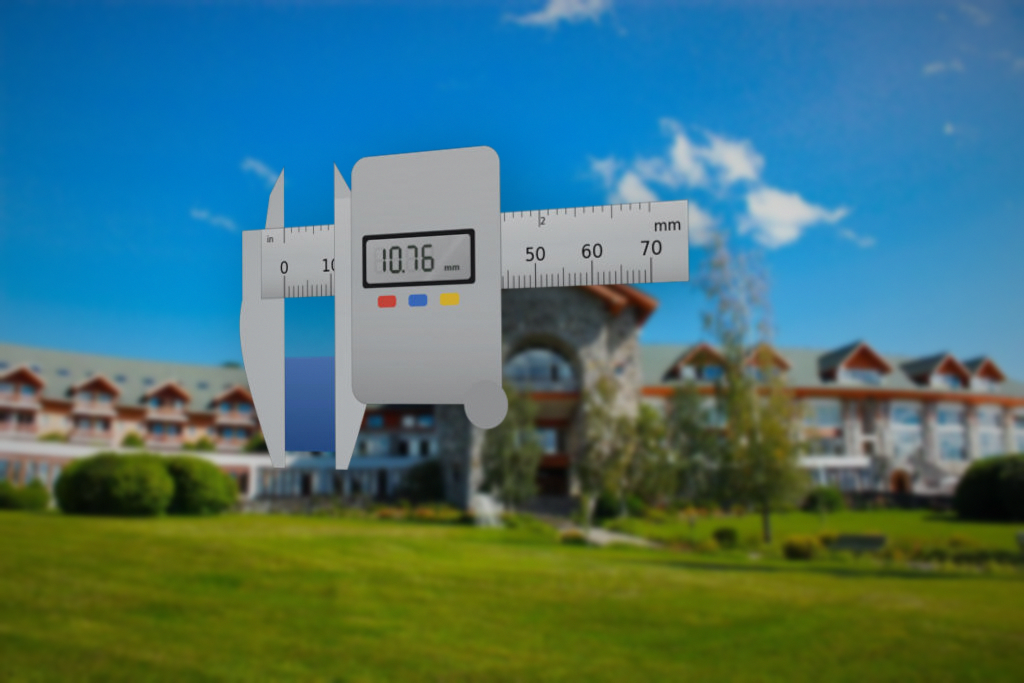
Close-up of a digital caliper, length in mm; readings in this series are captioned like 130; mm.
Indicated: 10.76; mm
